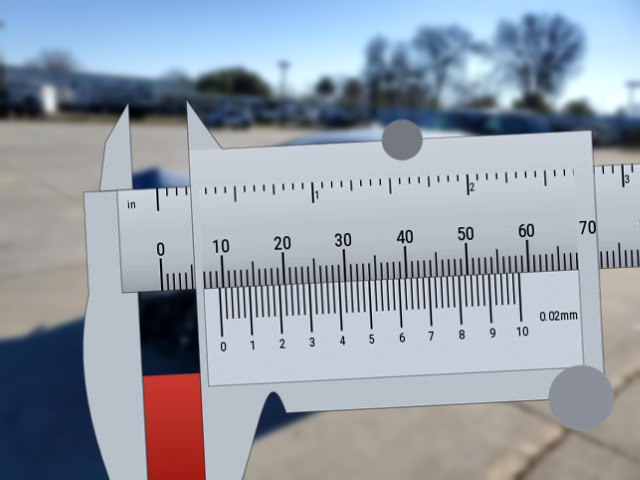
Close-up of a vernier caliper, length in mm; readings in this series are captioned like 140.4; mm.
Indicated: 9.4; mm
